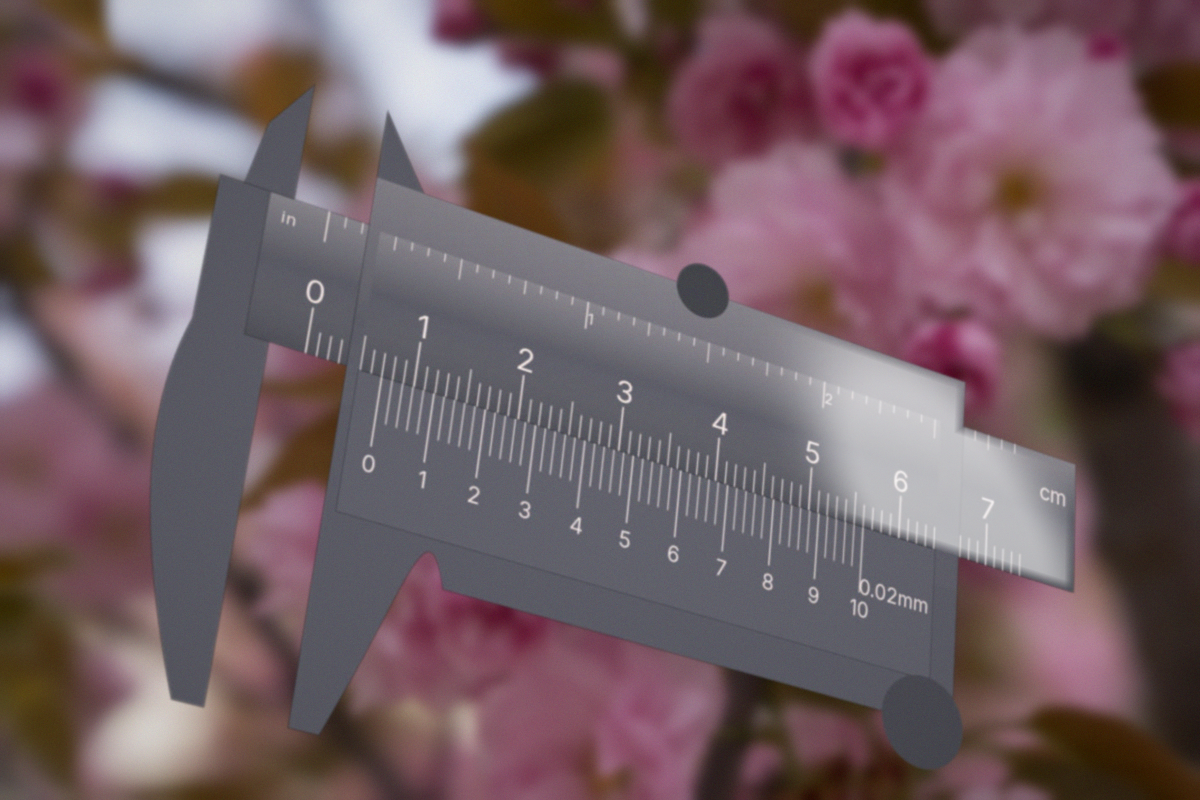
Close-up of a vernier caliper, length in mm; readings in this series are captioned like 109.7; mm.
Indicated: 7.0; mm
